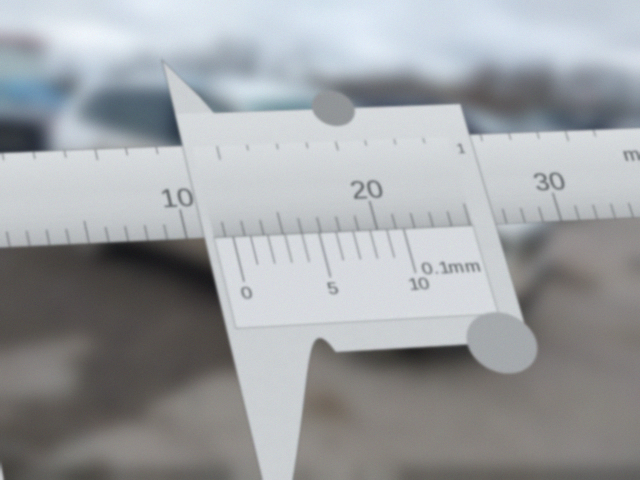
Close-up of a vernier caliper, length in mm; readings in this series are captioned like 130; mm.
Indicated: 12.4; mm
